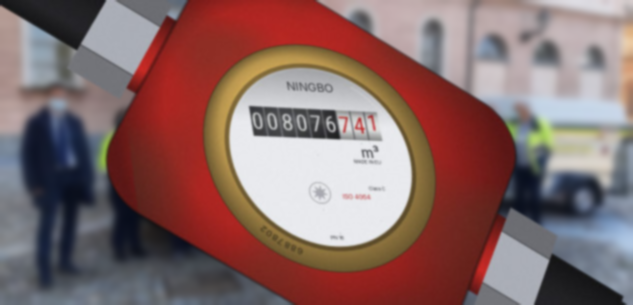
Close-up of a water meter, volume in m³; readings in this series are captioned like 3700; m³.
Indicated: 8076.741; m³
